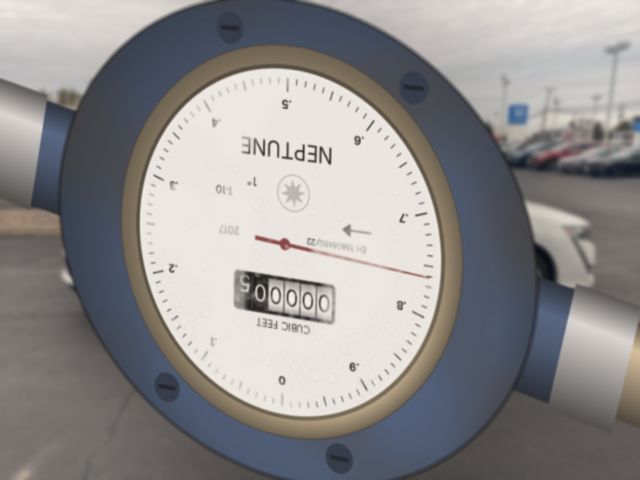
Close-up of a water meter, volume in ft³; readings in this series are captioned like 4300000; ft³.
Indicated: 4.76; ft³
